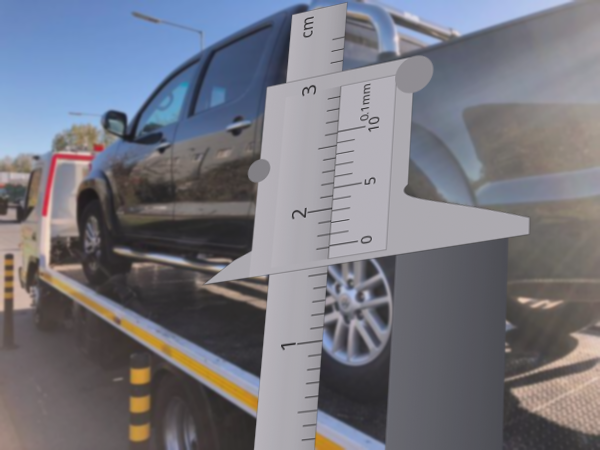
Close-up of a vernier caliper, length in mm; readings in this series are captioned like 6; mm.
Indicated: 17.1; mm
